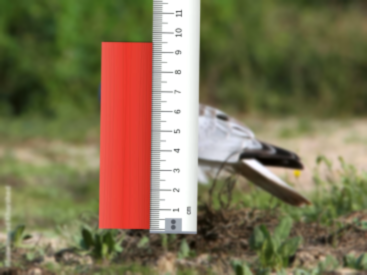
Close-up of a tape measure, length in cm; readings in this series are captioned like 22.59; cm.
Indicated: 9.5; cm
